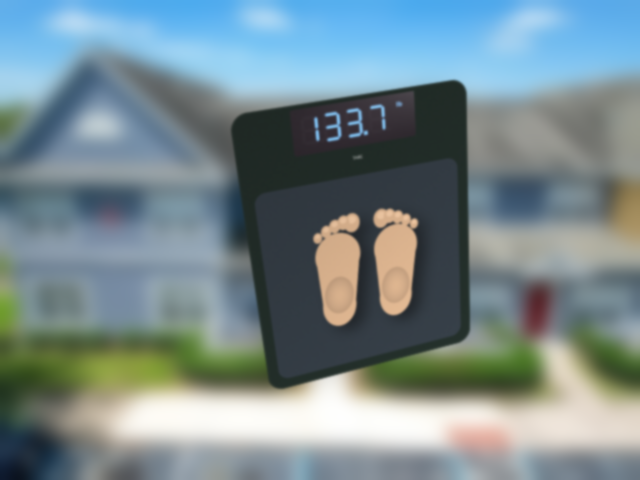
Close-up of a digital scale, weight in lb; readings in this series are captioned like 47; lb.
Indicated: 133.7; lb
